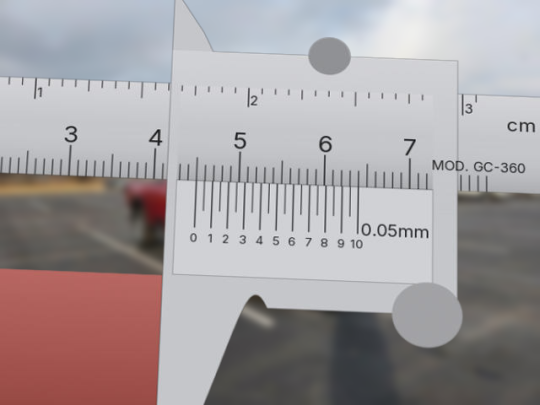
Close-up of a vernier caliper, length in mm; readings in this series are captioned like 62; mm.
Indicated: 45.0; mm
